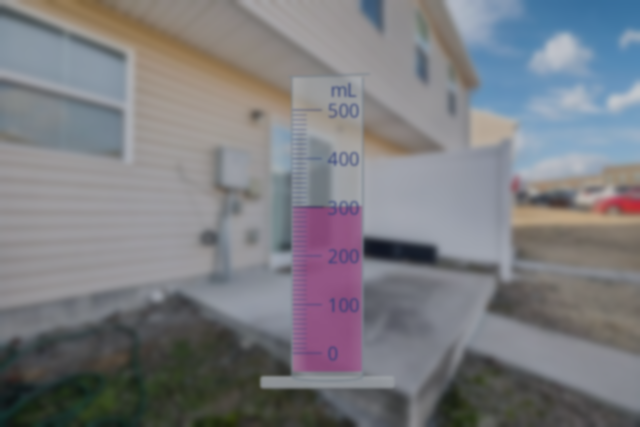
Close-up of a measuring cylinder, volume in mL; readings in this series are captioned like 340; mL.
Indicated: 300; mL
